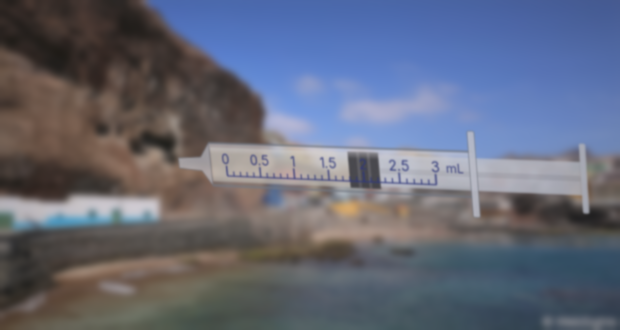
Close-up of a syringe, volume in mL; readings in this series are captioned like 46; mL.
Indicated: 1.8; mL
